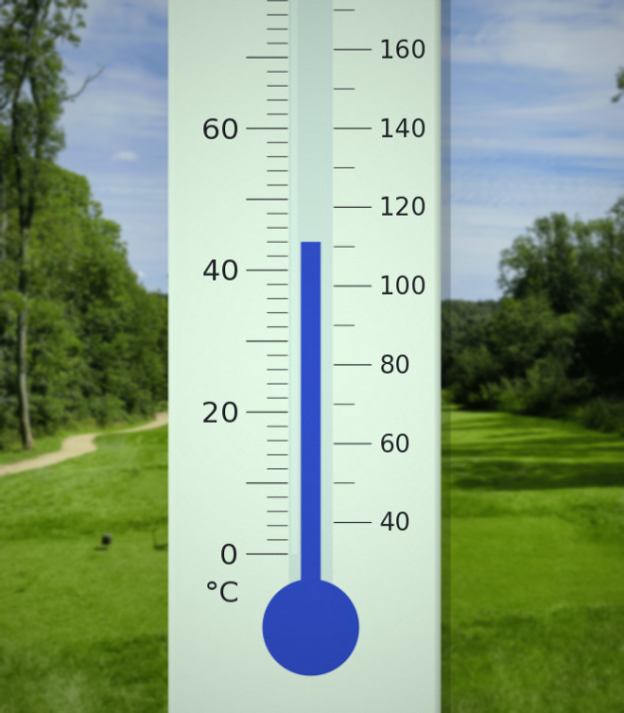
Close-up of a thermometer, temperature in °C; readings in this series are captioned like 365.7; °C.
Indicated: 44; °C
